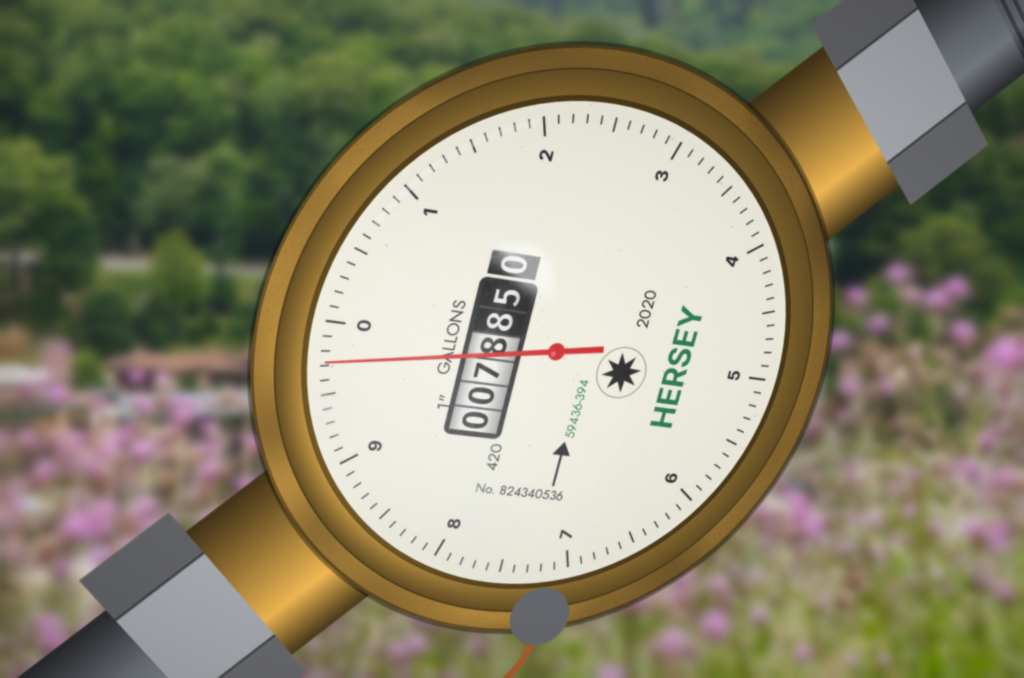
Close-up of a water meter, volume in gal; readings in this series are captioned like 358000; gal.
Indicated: 78849.7; gal
